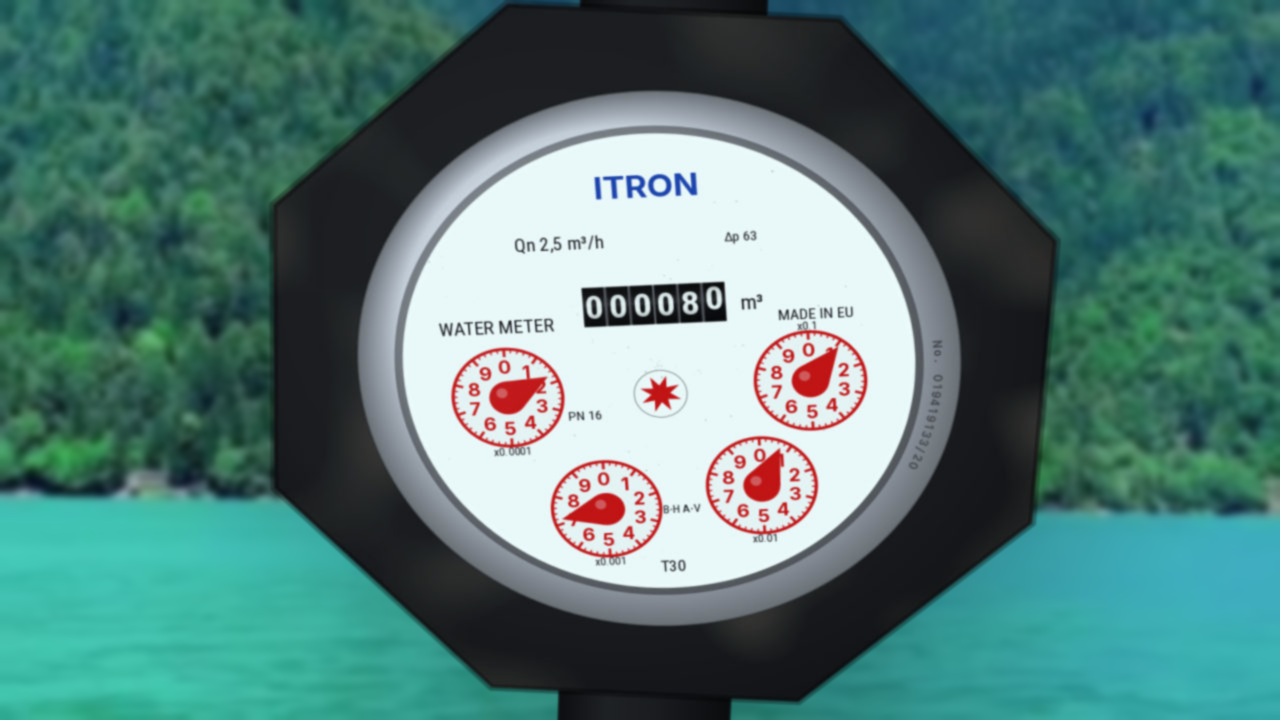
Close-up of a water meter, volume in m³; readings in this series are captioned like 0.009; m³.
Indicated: 80.1071; m³
